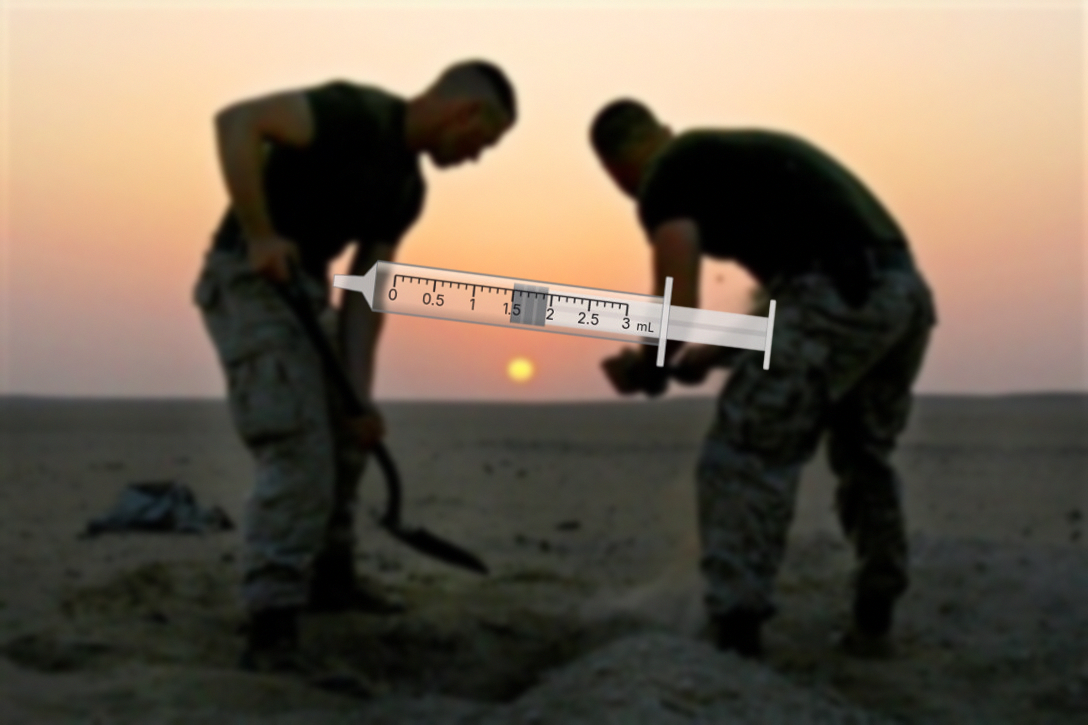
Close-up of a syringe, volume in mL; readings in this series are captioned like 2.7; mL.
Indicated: 1.5; mL
